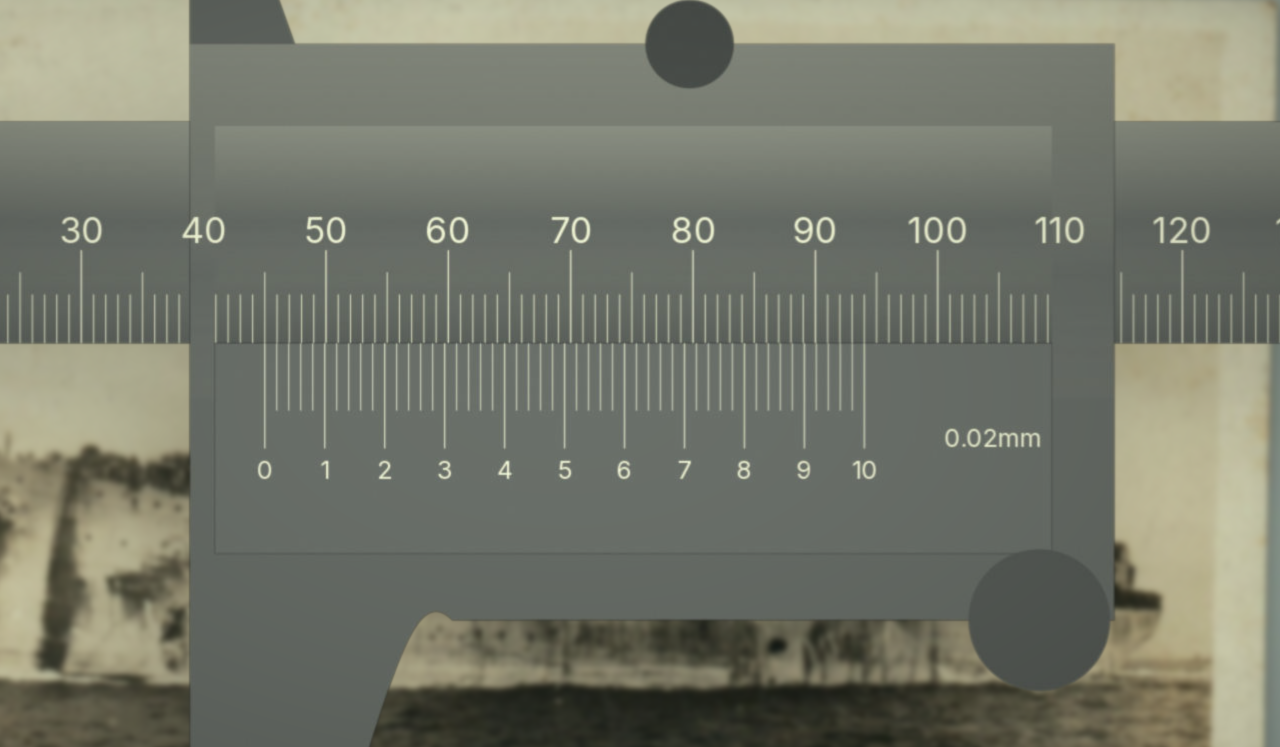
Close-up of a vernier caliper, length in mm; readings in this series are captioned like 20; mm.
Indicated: 45.0; mm
